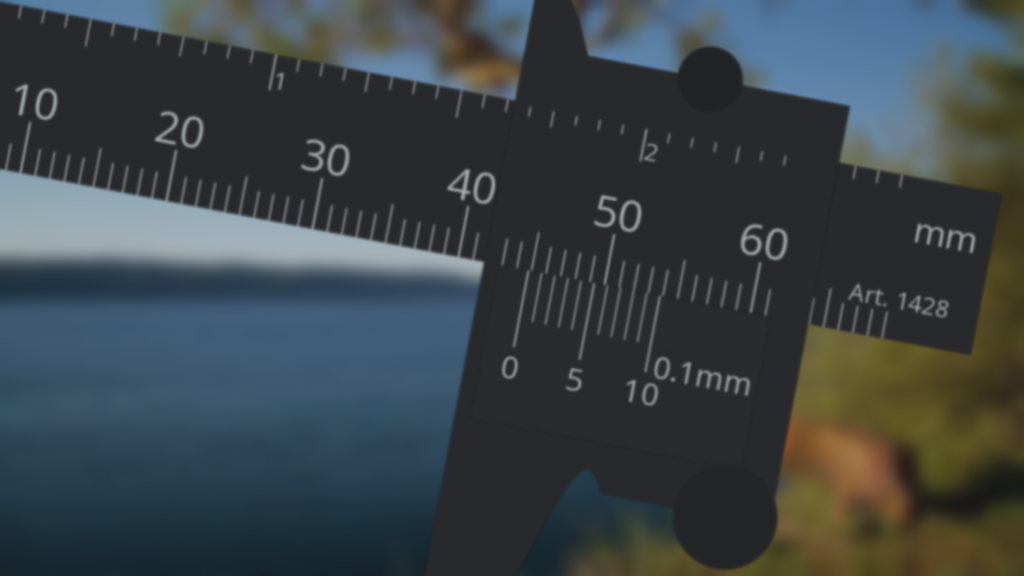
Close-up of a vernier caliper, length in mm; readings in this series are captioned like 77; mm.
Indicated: 44.8; mm
